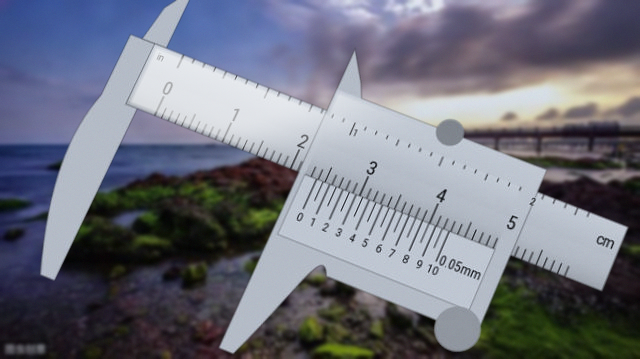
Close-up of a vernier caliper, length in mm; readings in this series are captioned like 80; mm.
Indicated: 23.8; mm
